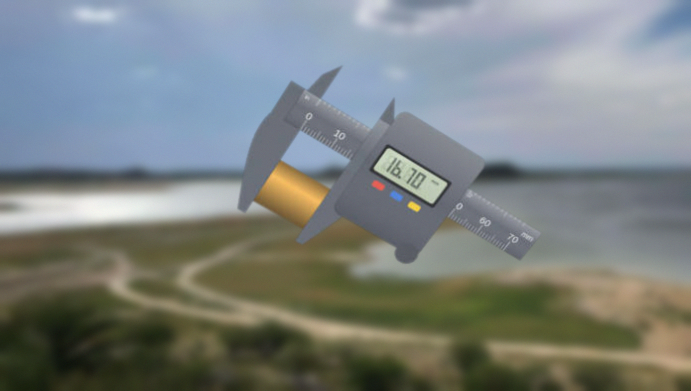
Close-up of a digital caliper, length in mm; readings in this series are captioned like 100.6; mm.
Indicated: 16.70; mm
